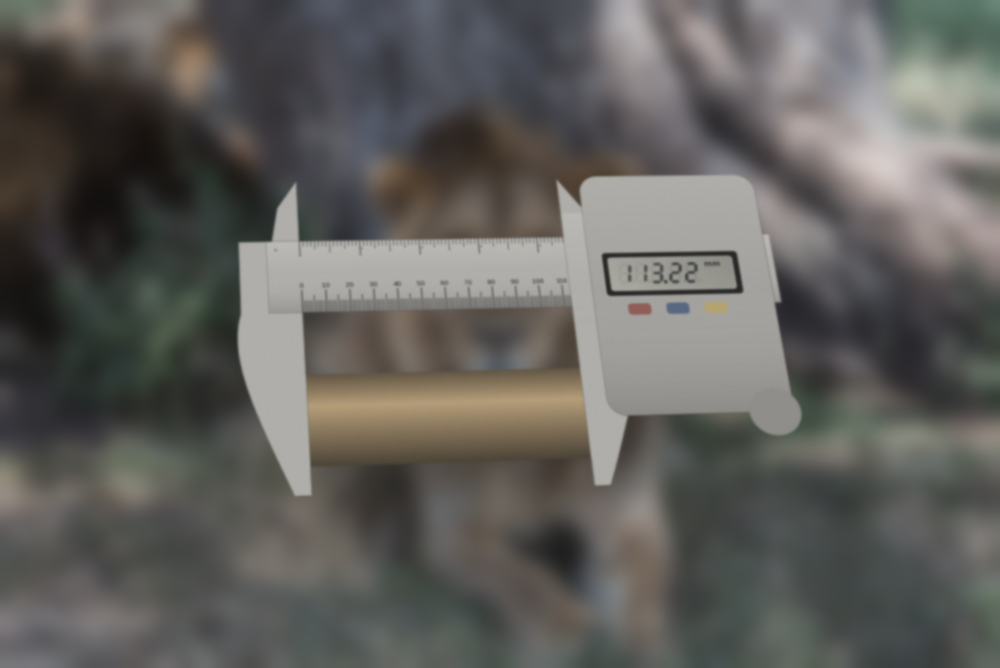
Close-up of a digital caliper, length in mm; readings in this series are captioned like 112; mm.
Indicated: 113.22; mm
